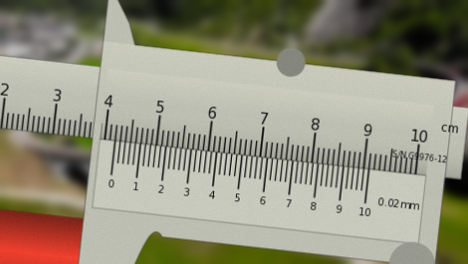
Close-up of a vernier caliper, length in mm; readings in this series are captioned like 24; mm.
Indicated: 42.0; mm
